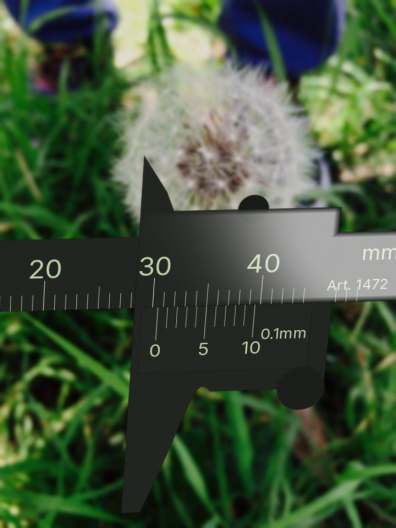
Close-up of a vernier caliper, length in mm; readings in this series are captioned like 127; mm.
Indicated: 30.5; mm
